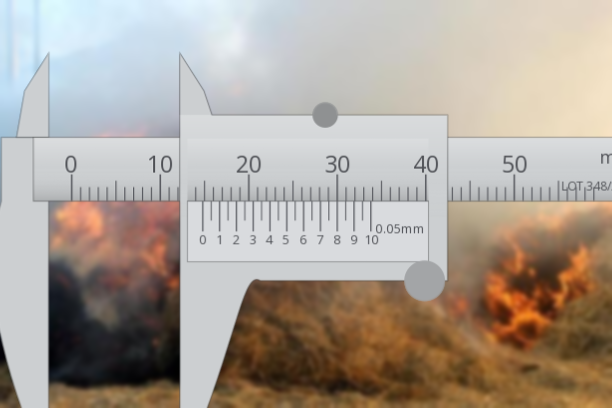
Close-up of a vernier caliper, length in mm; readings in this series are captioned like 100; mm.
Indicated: 14.8; mm
